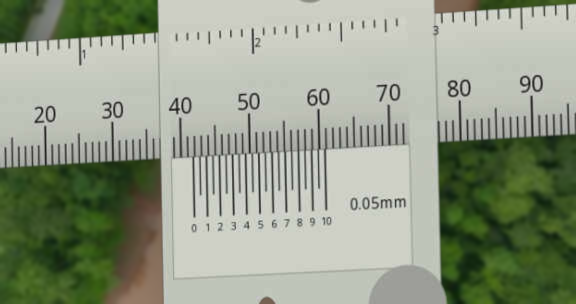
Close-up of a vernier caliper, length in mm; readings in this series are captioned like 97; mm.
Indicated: 41.8; mm
